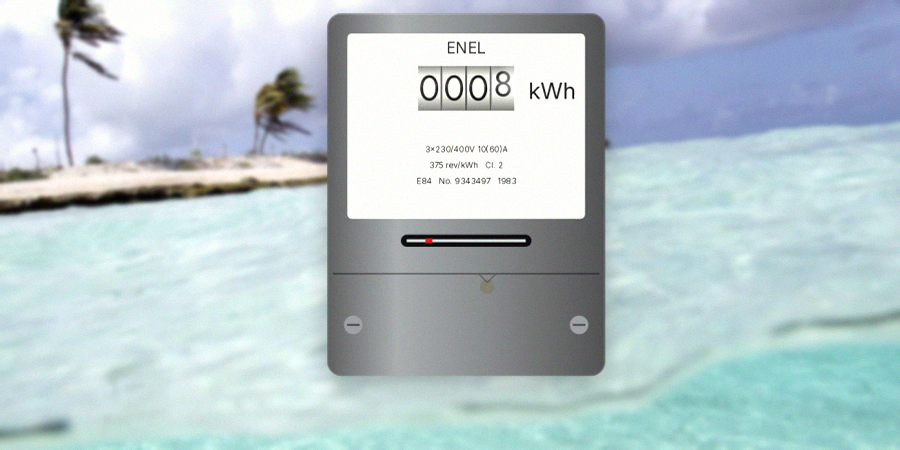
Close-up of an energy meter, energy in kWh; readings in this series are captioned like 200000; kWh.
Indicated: 8; kWh
